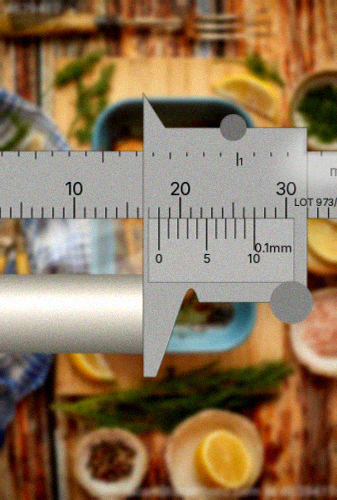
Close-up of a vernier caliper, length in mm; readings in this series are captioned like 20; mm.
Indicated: 18.0; mm
